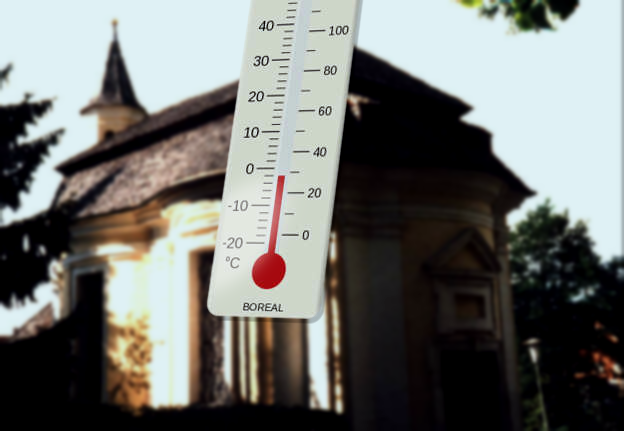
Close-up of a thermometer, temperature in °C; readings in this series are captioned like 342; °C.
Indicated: -2; °C
